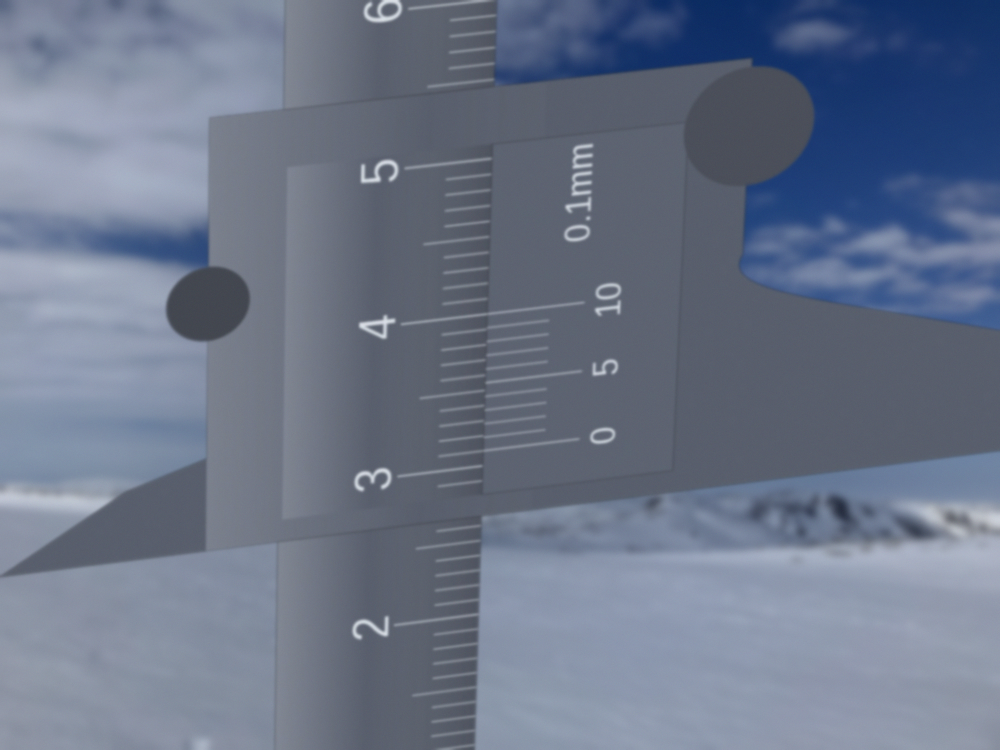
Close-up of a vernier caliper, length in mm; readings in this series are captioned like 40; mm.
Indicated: 31.0; mm
